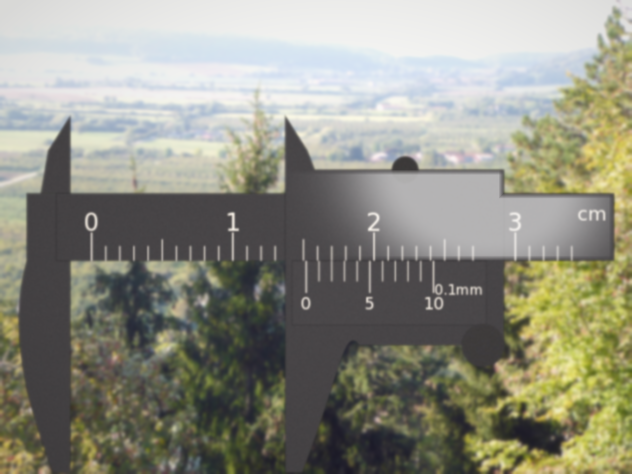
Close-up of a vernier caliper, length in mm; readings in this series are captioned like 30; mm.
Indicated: 15.2; mm
